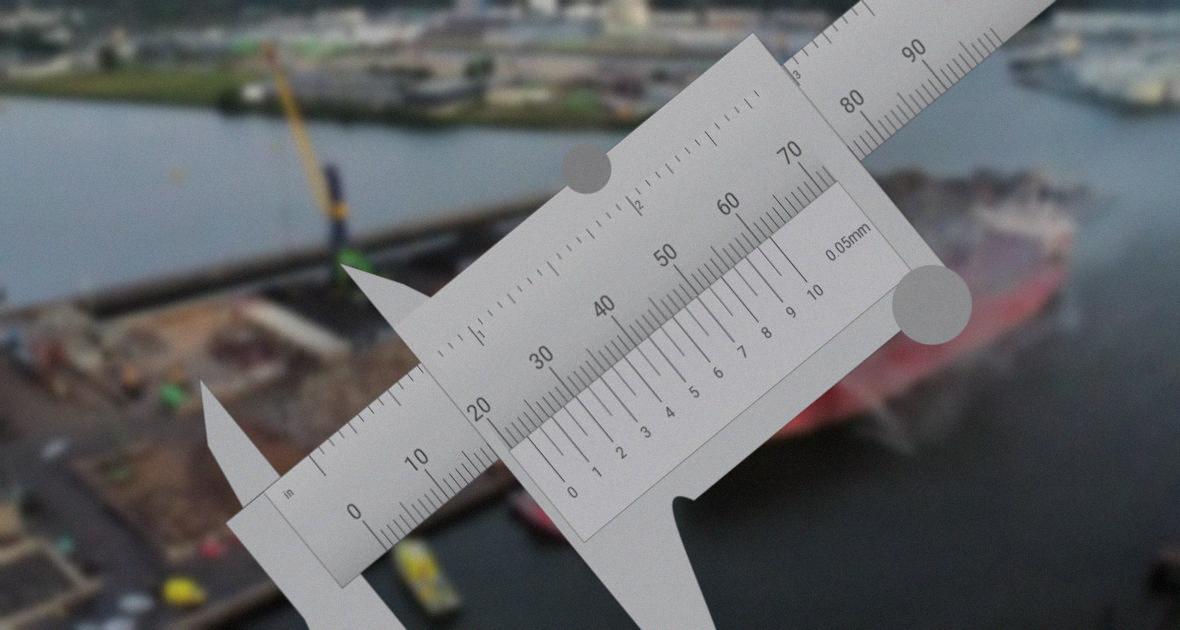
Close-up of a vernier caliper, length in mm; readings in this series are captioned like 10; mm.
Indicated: 22.4; mm
